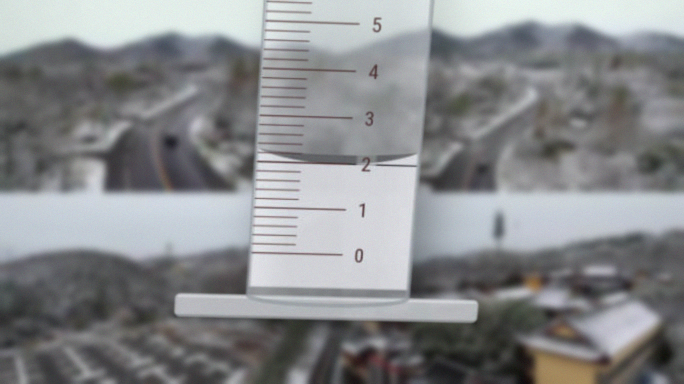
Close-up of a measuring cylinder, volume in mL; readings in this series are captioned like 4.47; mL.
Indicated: 2; mL
